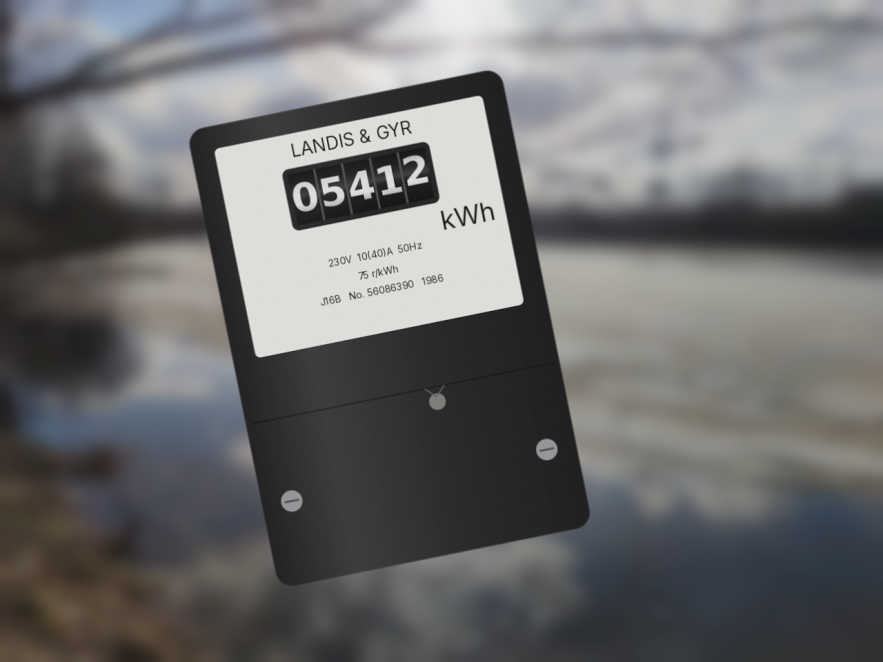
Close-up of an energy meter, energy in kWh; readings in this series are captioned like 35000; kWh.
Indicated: 5412; kWh
